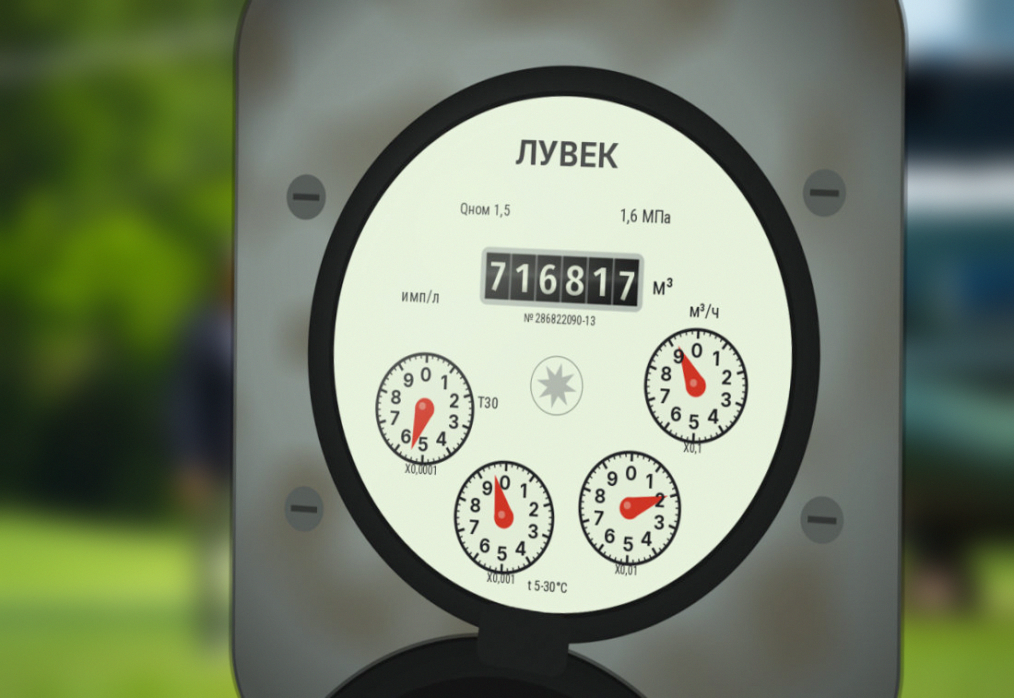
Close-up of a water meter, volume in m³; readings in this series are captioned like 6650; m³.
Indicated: 716816.9195; m³
